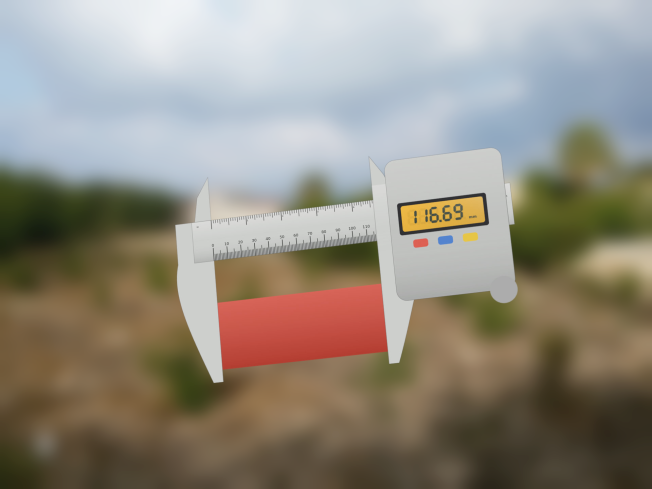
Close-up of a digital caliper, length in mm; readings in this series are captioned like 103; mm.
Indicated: 116.69; mm
